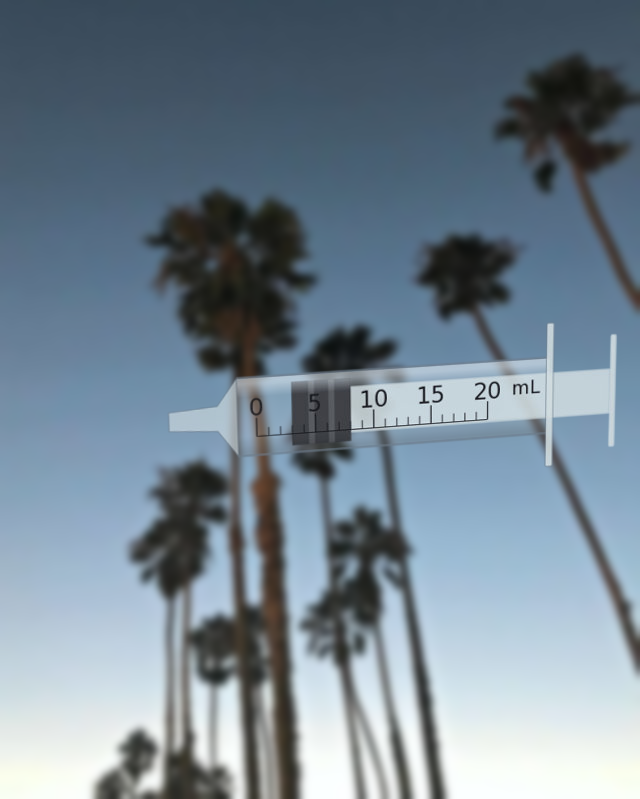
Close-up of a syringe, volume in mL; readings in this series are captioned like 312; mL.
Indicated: 3; mL
